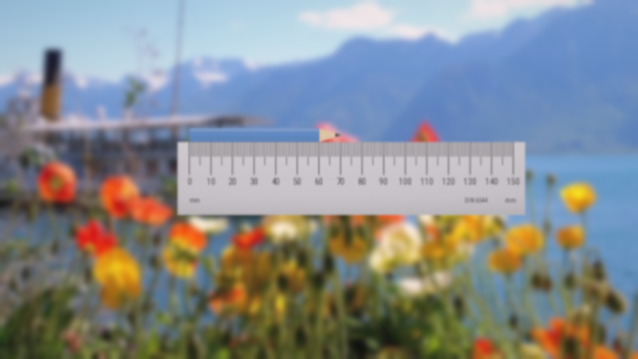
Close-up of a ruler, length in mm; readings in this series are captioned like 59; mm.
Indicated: 70; mm
